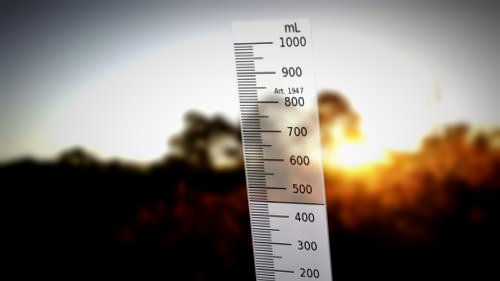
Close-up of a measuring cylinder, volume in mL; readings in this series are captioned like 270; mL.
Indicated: 450; mL
